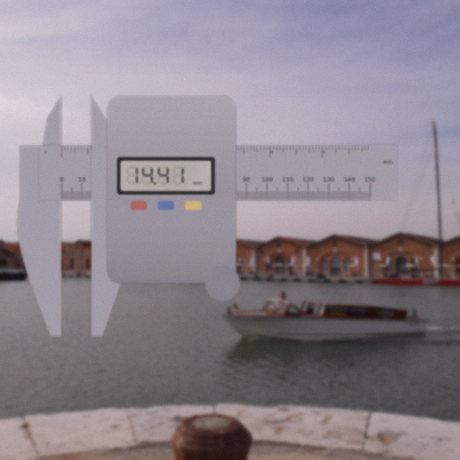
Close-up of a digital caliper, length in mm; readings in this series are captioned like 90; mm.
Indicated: 14.41; mm
